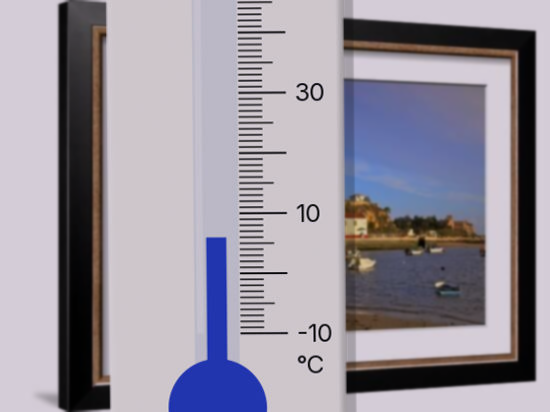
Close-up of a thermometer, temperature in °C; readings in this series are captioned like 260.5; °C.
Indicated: 6; °C
